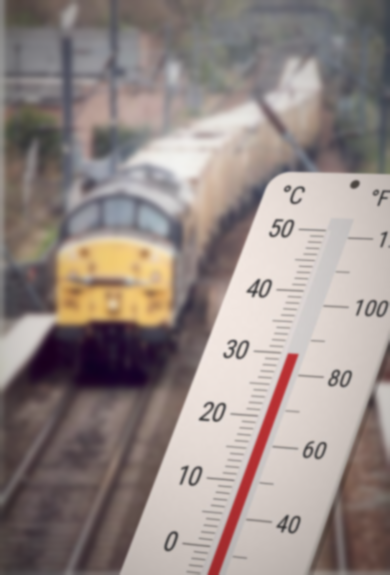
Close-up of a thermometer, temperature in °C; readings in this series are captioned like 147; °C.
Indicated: 30; °C
